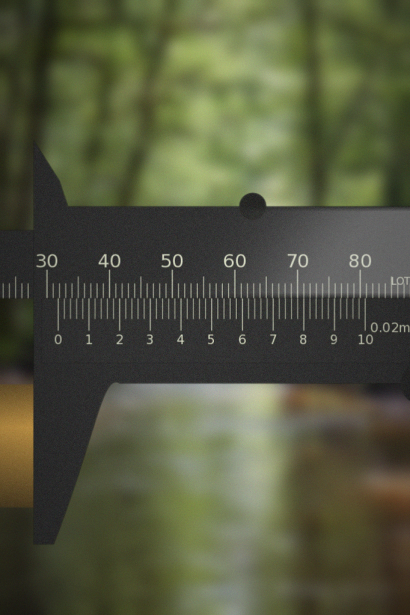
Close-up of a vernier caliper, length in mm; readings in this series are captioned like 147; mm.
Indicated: 31.8; mm
